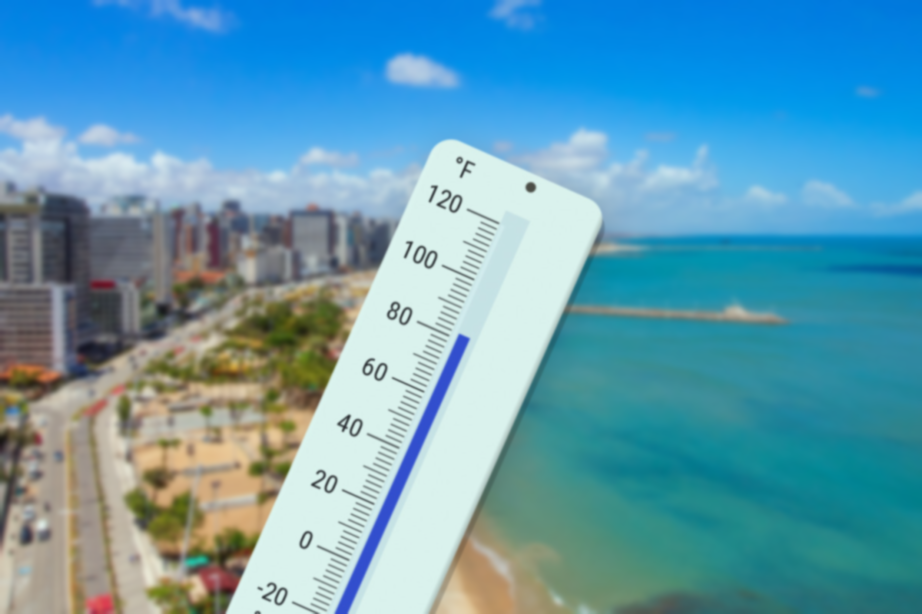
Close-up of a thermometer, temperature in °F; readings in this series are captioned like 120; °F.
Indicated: 82; °F
